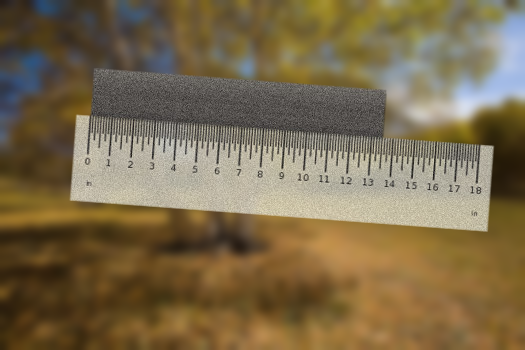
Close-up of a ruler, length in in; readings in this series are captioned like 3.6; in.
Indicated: 13.5; in
